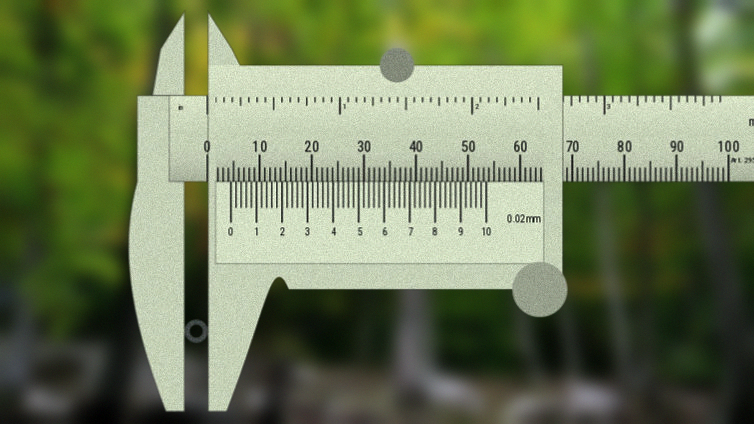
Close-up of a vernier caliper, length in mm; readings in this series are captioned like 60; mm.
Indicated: 4.5; mm
